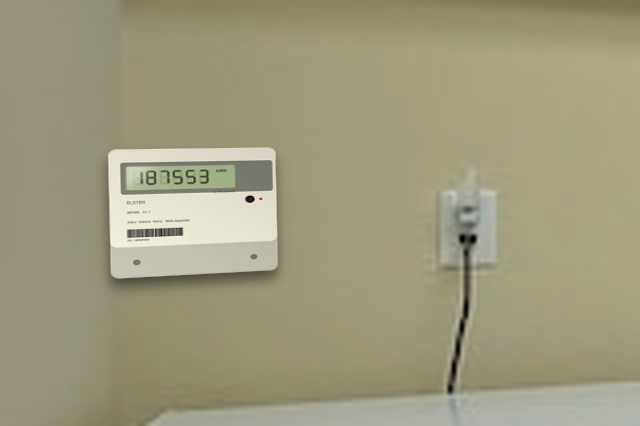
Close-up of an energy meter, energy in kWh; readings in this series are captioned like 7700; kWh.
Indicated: 187553; kWh
